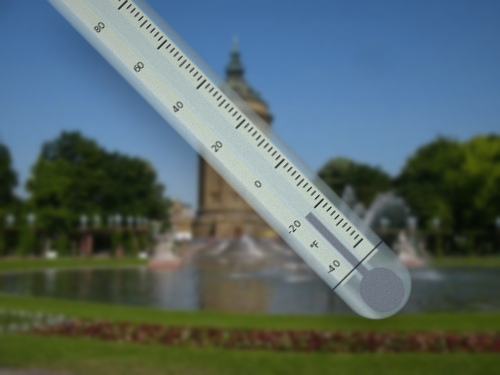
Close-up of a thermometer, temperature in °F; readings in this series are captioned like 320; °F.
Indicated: -20; °F
